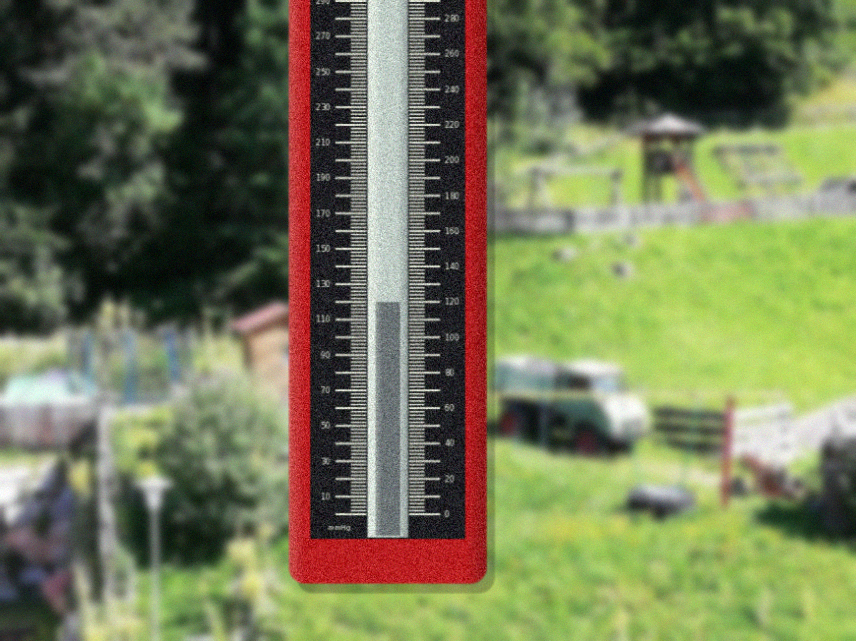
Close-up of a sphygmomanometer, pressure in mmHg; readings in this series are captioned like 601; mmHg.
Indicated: 120; mmHg
